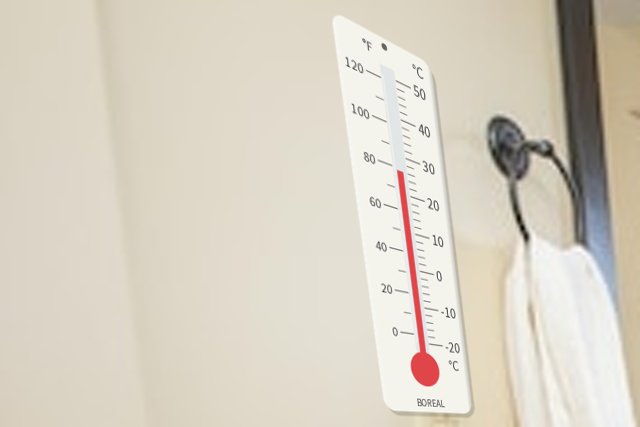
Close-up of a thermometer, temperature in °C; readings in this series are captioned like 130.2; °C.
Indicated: 26; °C
